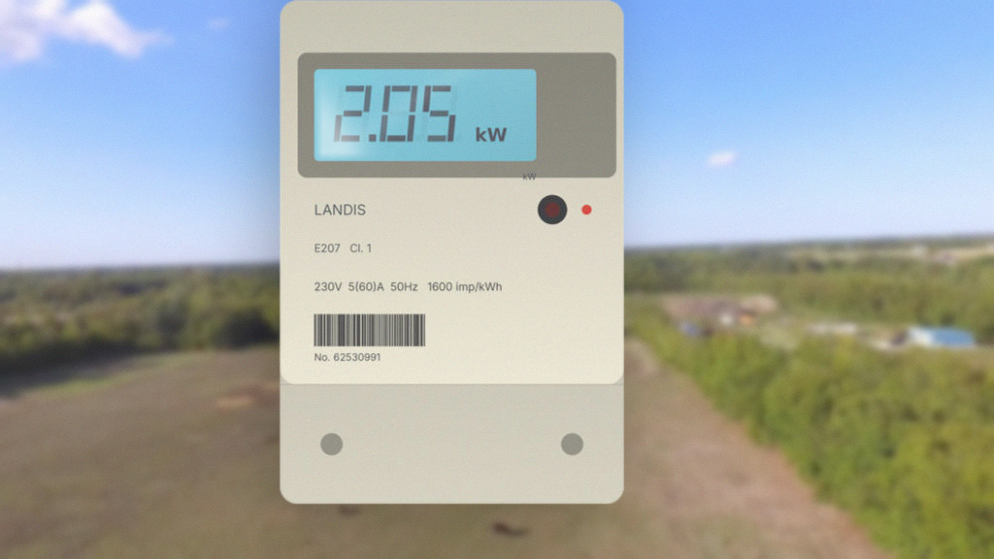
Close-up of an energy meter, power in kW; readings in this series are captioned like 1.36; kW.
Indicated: 2.05; kW
